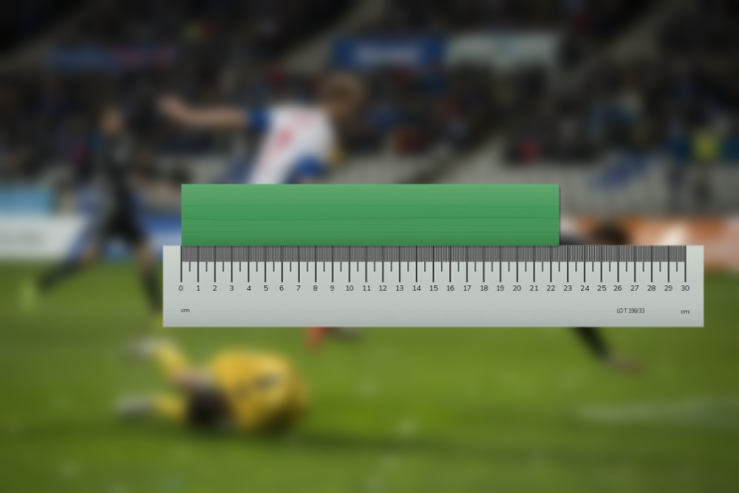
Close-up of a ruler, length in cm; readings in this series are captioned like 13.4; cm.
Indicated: 22.5; cm
